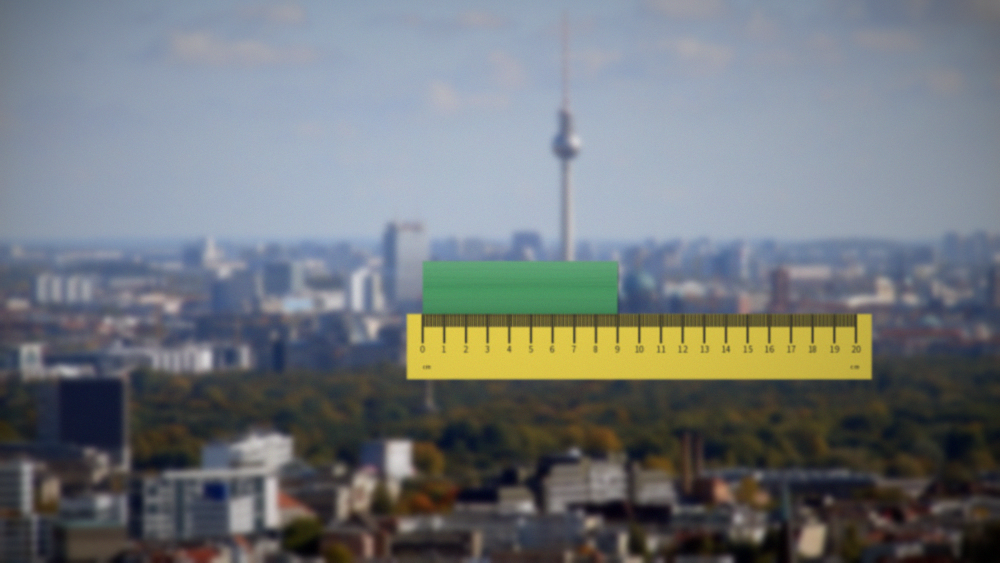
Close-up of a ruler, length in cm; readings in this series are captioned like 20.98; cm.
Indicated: 9; cm
